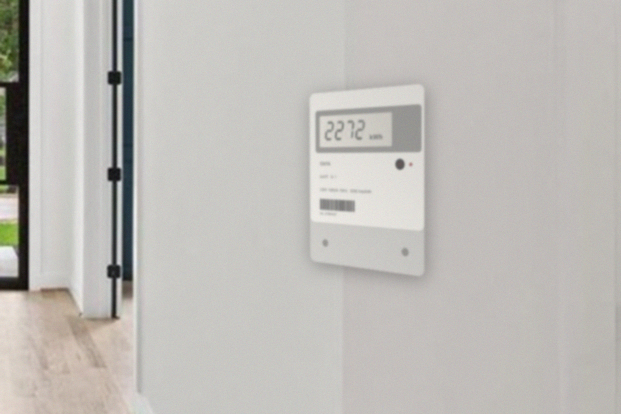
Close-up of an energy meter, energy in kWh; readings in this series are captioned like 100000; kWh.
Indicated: 2272; kWh
